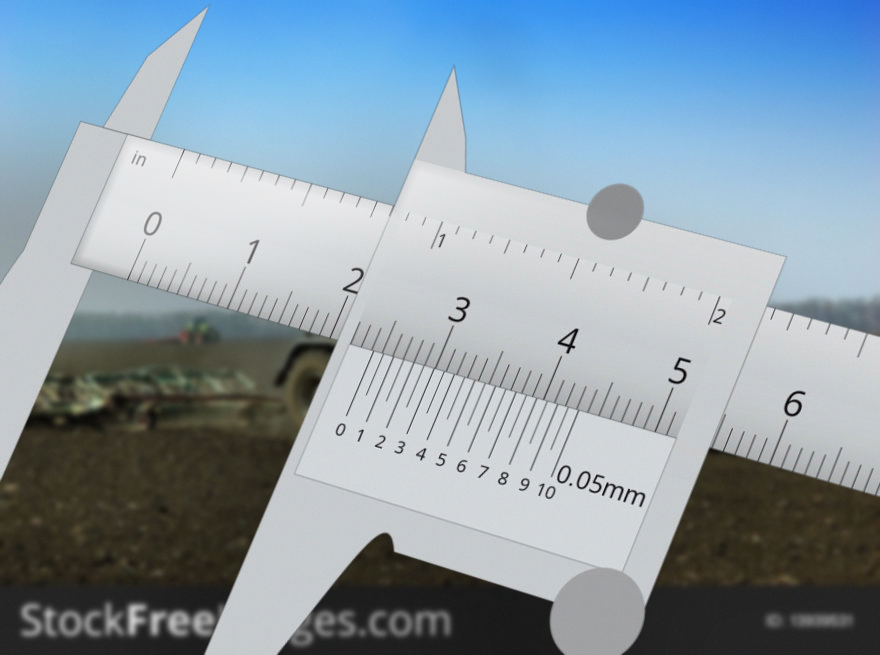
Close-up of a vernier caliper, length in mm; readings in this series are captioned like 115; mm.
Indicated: 24.2; mm
